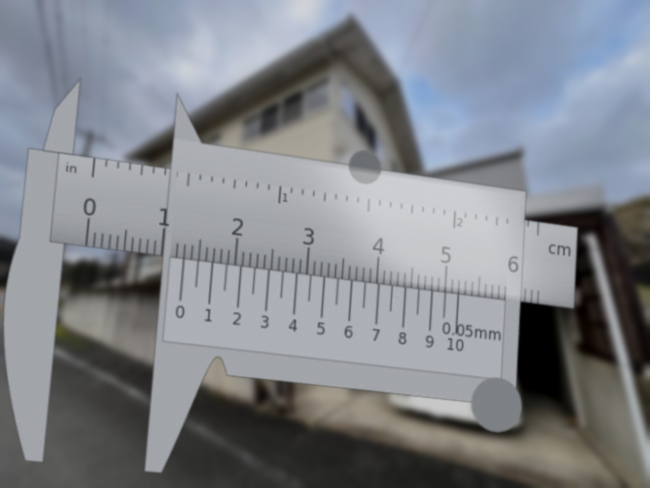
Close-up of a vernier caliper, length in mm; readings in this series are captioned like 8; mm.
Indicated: 13.0; mm
